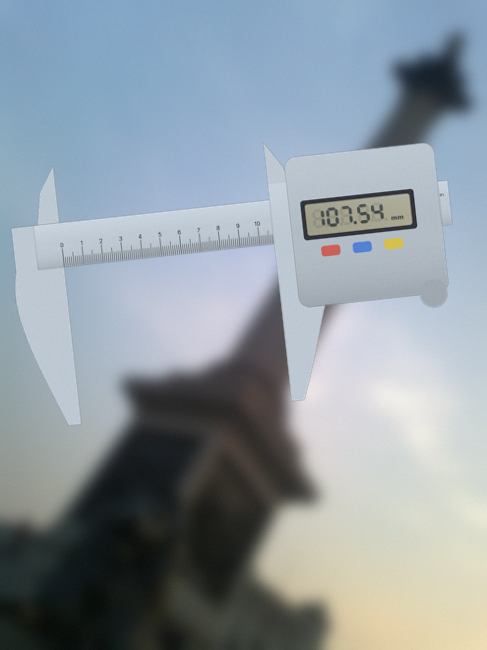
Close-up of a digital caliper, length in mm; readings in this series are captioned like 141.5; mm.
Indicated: 107.54; mm
